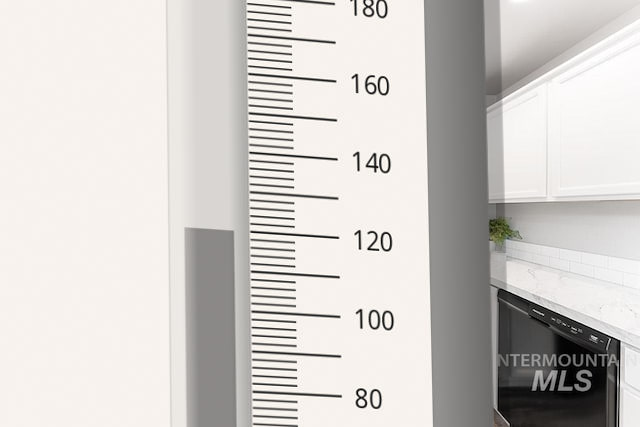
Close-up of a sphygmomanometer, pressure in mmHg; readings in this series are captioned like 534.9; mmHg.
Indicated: 120; mmHg
